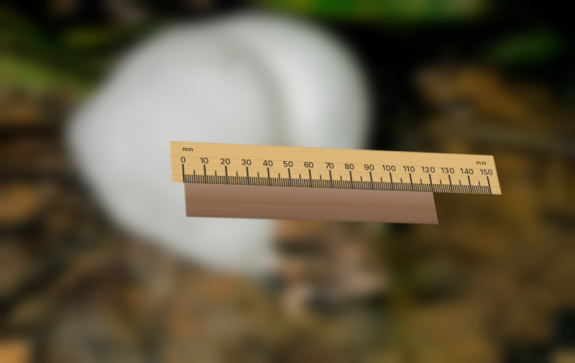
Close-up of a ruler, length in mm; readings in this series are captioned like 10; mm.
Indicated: 120; mm
